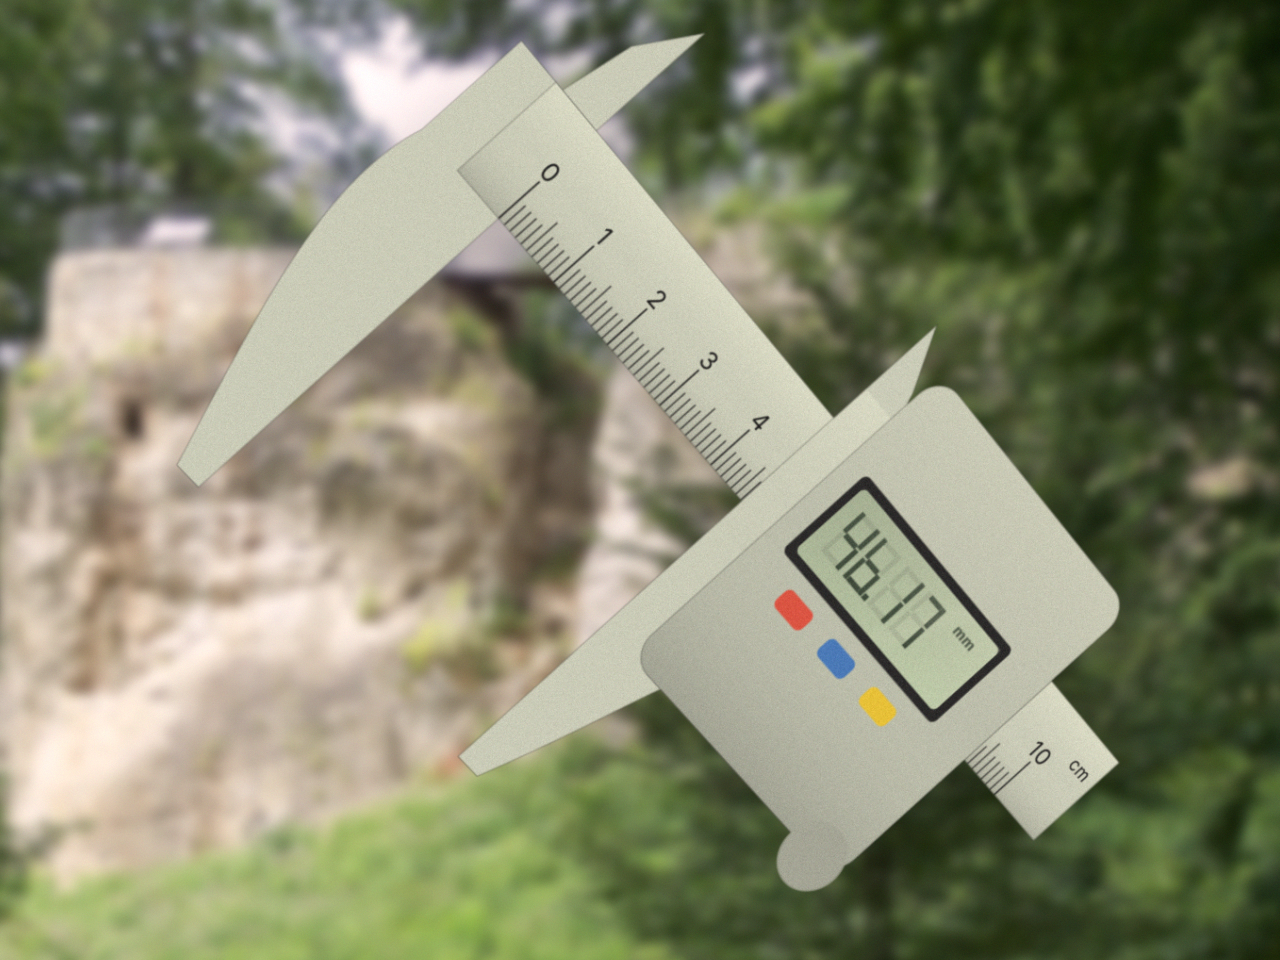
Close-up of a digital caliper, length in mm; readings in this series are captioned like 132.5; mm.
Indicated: 46.17; mm
